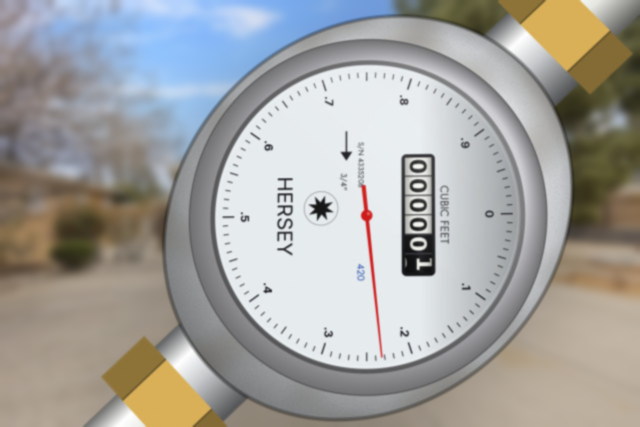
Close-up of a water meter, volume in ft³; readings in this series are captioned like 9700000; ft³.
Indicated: 1.23; ft³
